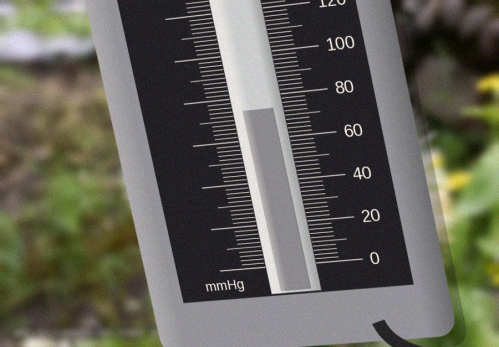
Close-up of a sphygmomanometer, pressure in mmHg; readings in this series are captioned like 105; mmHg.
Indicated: 74; mmHg
